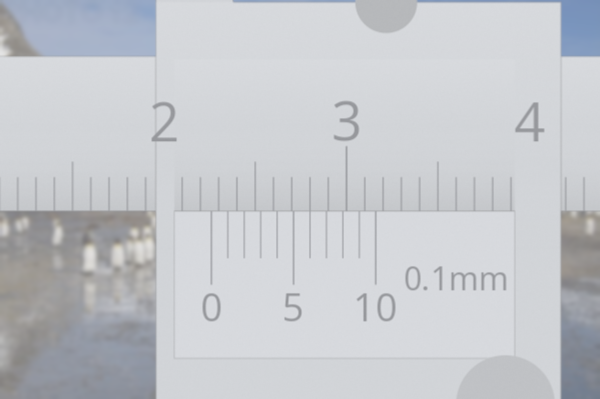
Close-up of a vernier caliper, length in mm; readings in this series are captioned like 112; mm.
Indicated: 22.6; mm
